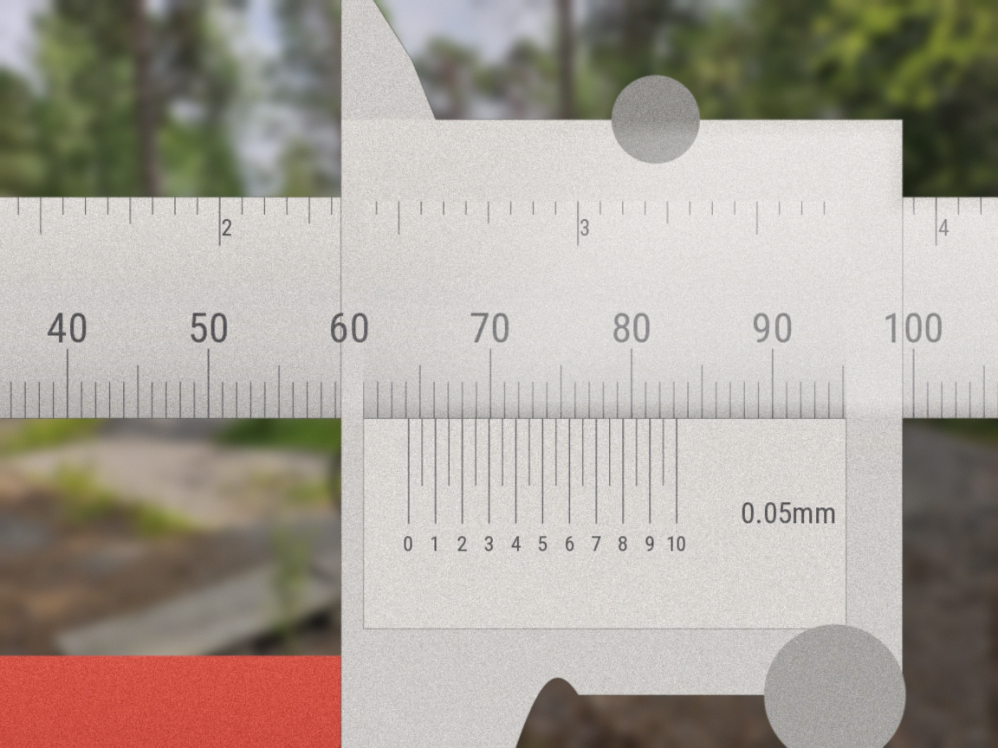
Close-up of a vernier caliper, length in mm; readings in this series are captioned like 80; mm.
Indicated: 64.2; mm
